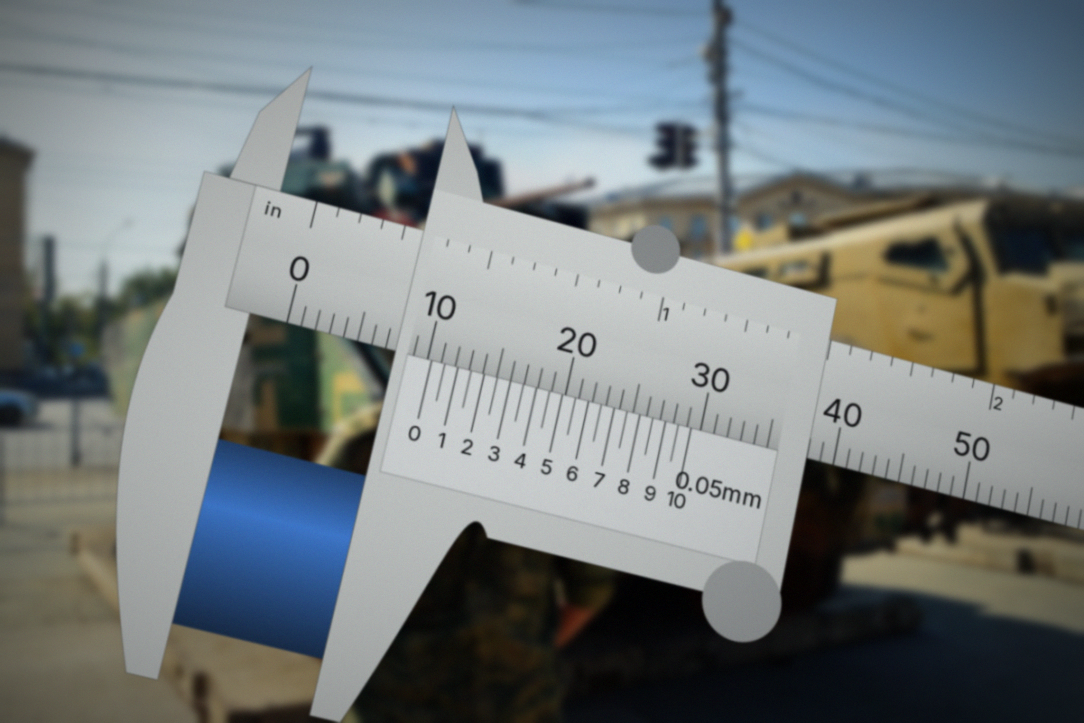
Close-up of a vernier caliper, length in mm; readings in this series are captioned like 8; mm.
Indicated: 10.3; mm
